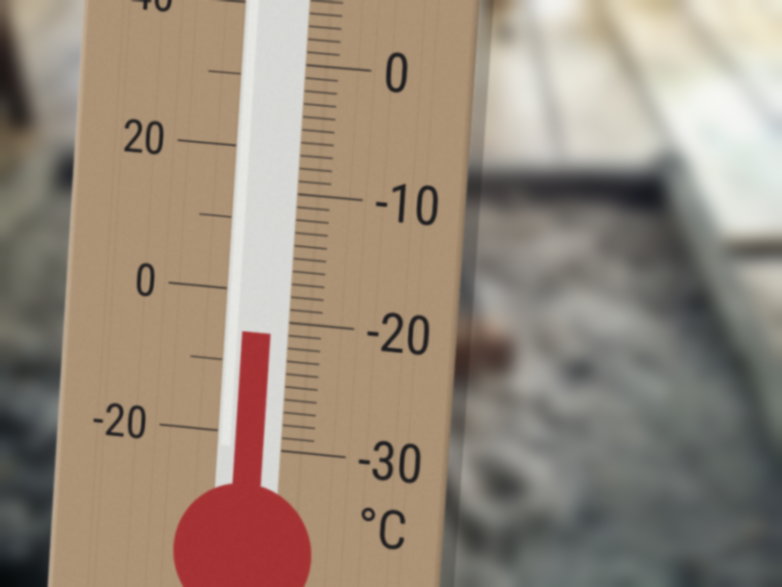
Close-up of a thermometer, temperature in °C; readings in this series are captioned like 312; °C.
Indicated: -21; °C
